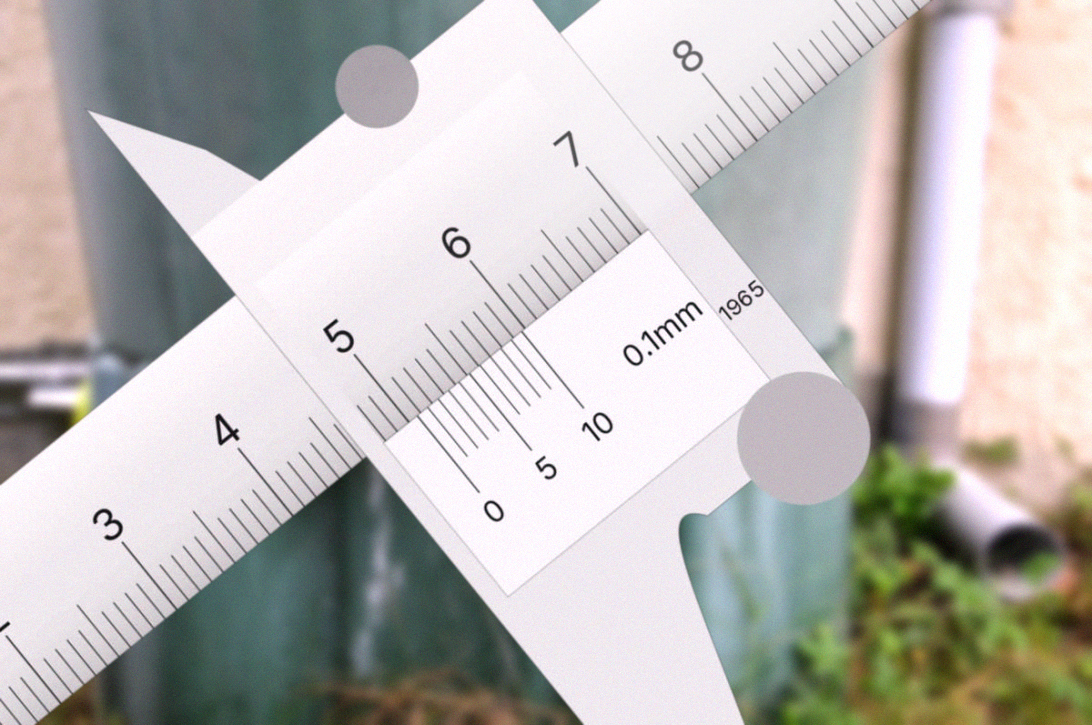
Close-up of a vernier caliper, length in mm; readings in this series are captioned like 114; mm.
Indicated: 50.7; mm
